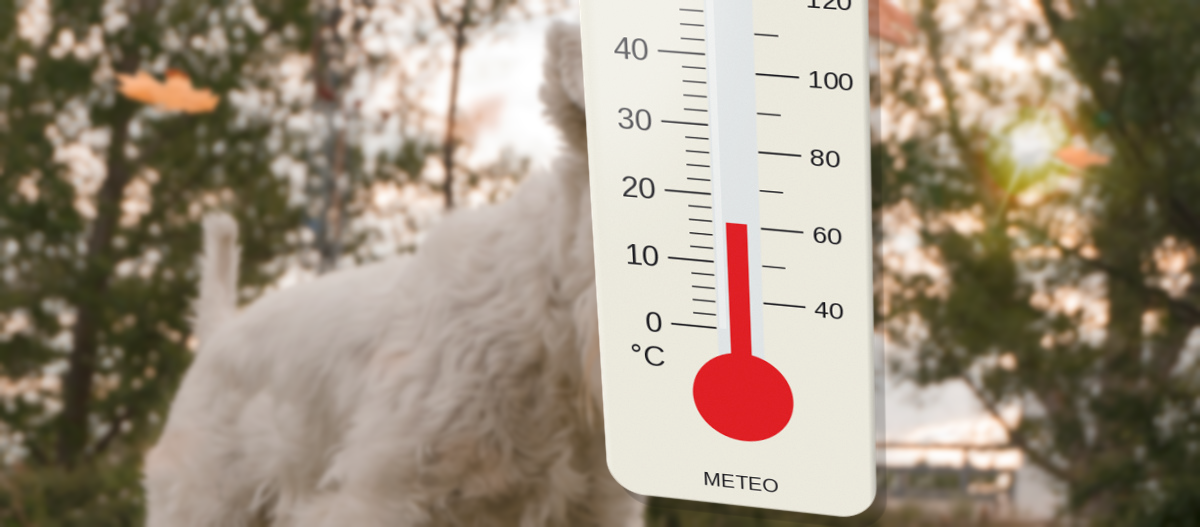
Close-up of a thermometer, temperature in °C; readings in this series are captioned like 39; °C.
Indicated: 16; °C
